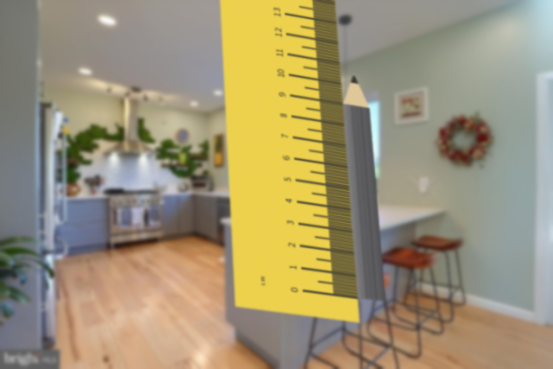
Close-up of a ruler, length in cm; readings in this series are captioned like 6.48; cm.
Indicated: 10.5; cm
